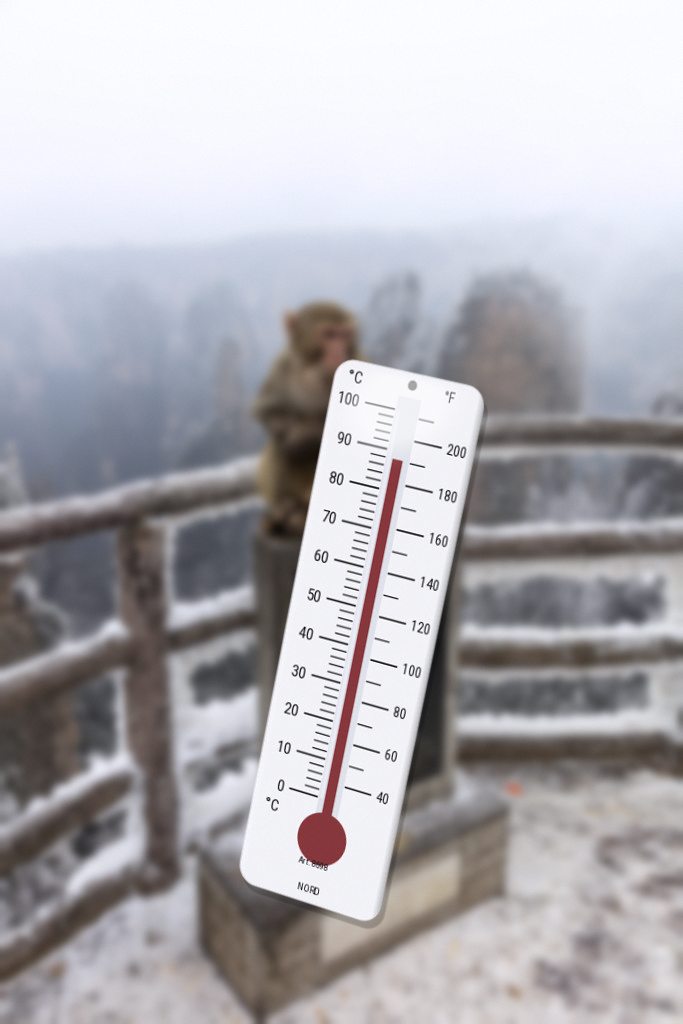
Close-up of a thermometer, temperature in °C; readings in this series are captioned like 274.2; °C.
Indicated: 88; °C
